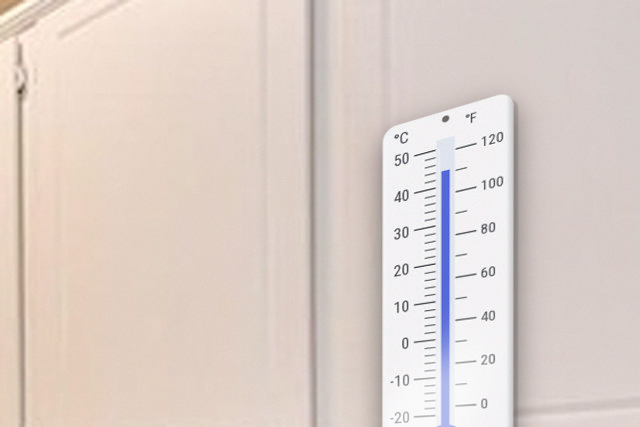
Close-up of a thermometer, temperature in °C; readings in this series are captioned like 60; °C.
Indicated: 44; °C
